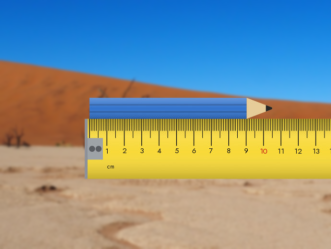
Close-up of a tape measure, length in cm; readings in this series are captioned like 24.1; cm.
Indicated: 10.5; cm
